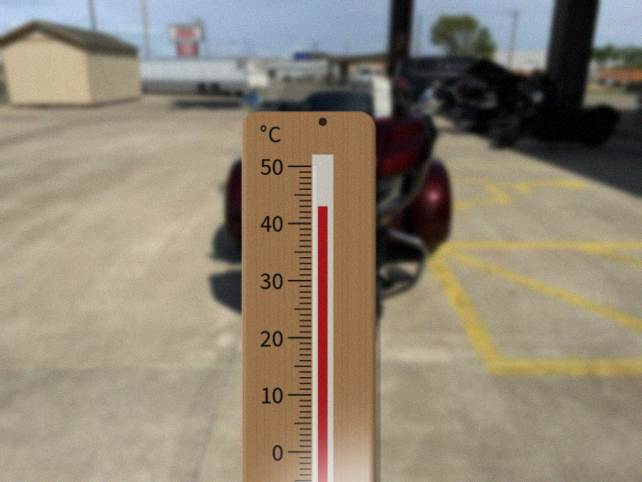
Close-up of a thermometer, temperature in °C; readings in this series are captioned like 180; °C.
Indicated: 43; °C
